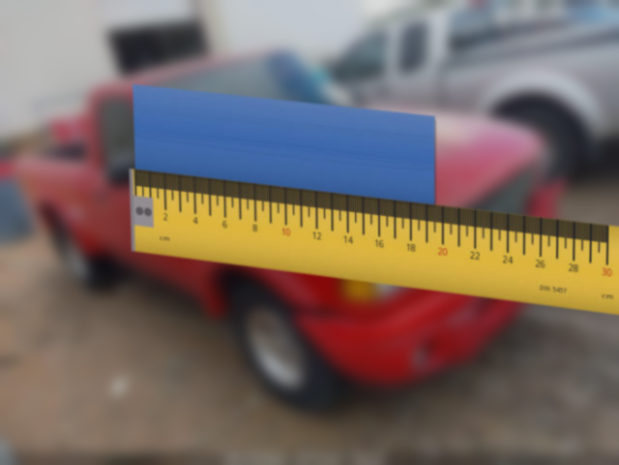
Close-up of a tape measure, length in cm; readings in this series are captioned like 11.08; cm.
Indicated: 19.5; cm
